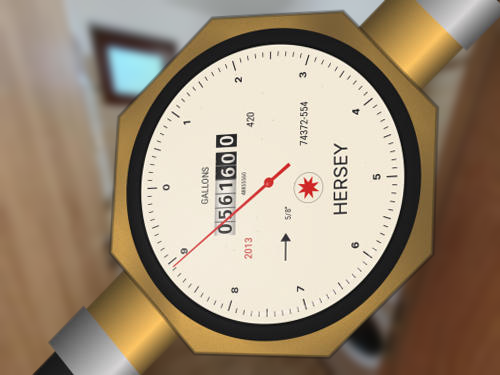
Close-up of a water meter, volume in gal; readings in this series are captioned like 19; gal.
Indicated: 561598.9; gal
